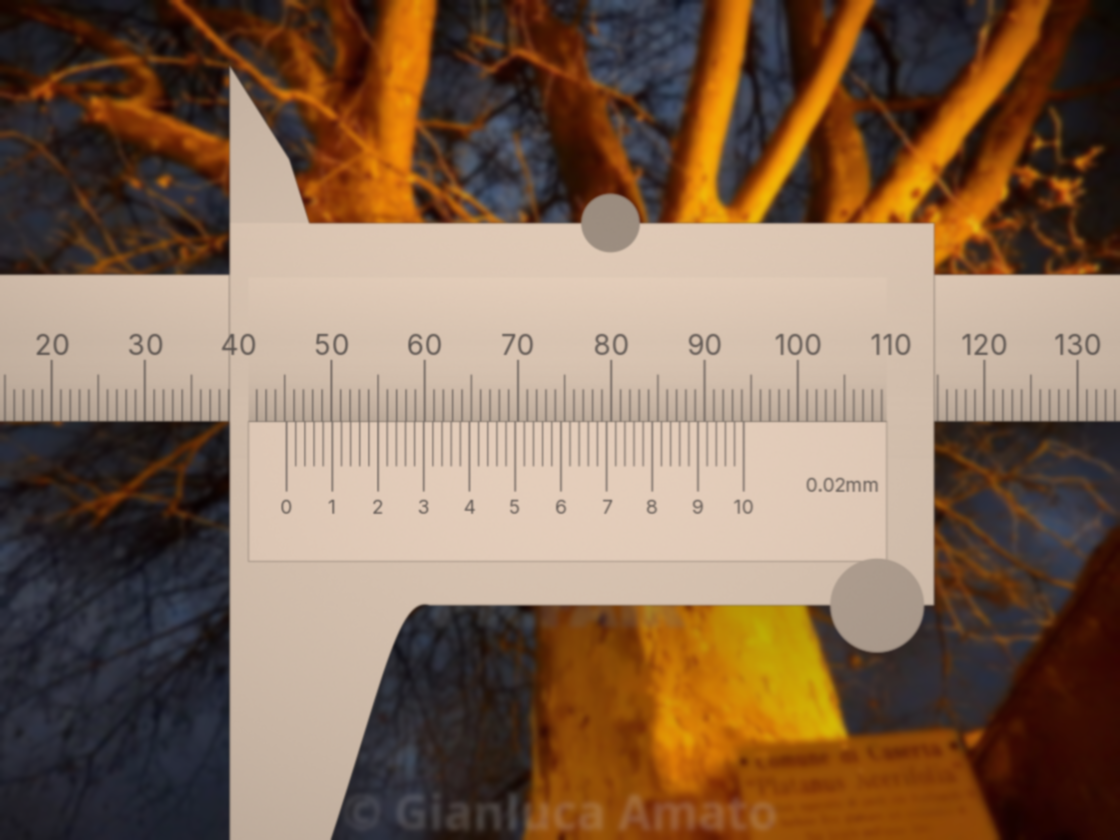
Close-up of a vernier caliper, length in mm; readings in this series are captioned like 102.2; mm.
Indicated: 45.2; mm
